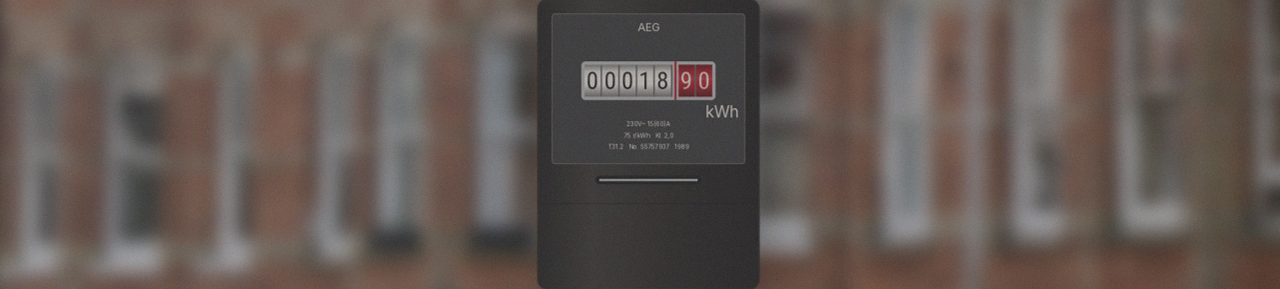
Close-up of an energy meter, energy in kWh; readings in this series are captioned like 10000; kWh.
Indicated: 18.90; kWh
